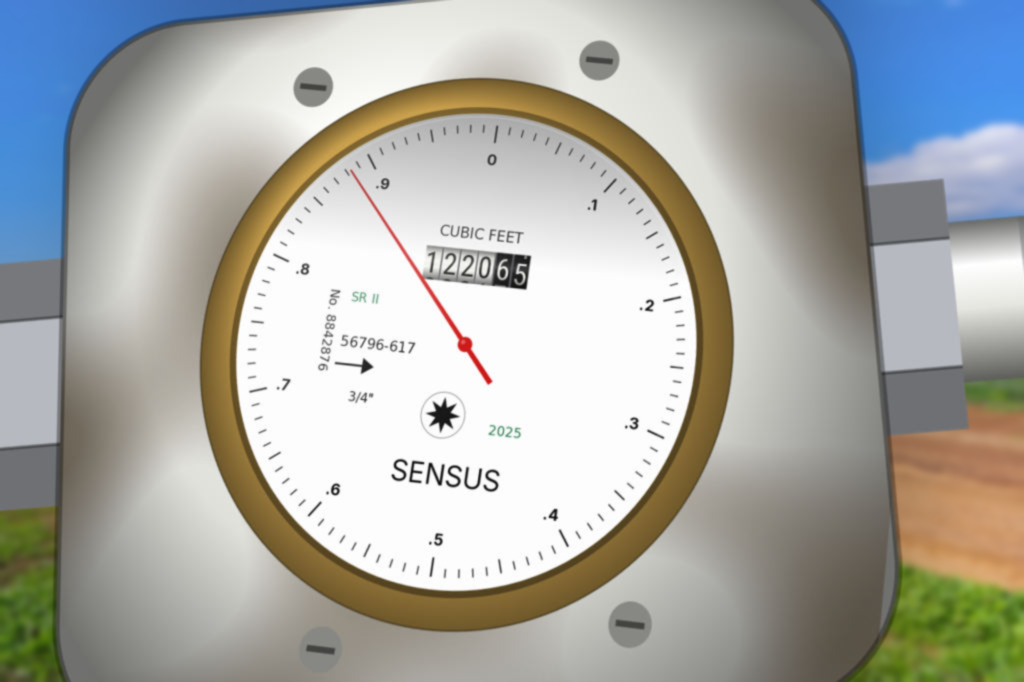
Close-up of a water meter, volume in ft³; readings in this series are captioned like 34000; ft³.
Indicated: 122064.88; ft³
